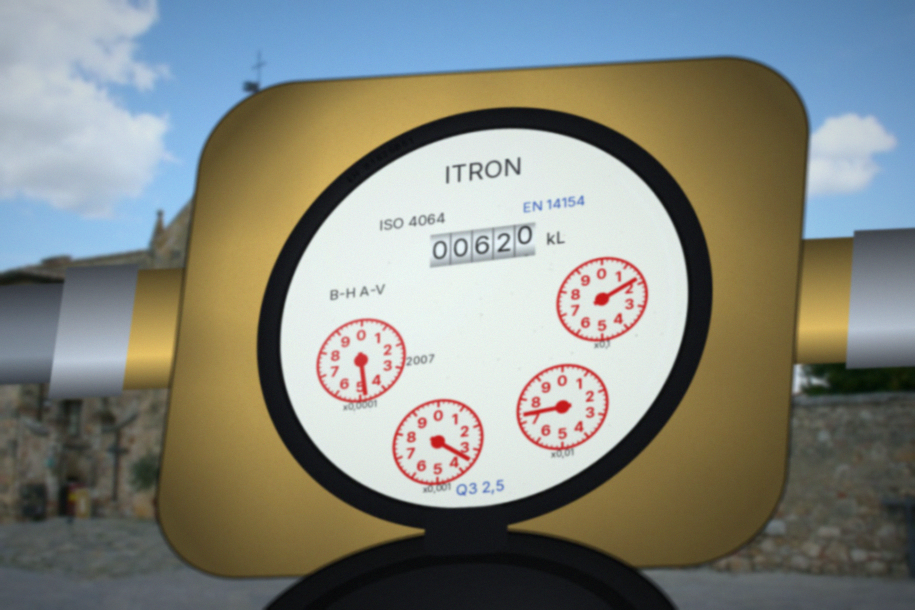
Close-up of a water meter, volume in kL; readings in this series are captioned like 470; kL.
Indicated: 620.1734; kL
